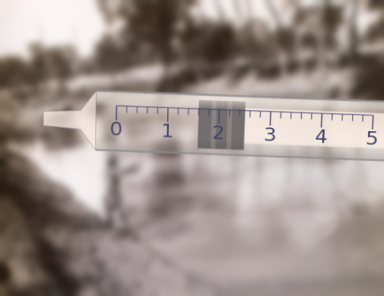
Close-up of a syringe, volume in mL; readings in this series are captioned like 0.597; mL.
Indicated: 1.6; mL
